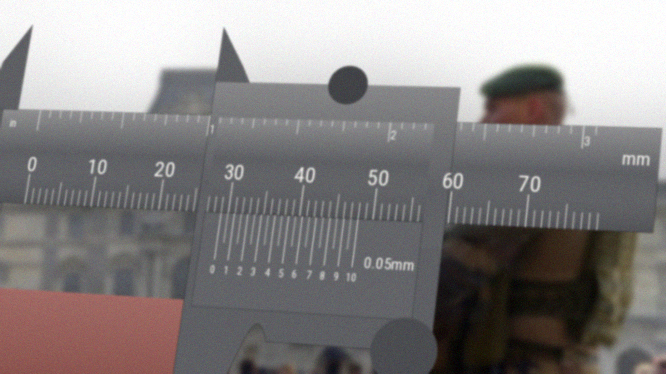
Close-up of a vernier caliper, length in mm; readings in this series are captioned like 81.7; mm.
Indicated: 29.0; mm
